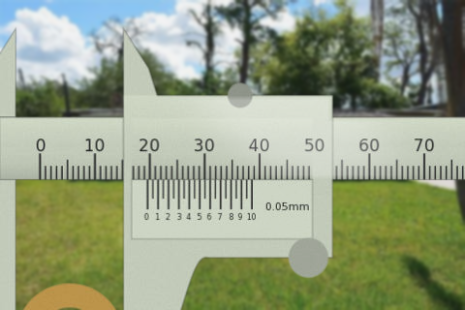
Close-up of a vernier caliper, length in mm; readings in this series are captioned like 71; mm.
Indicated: 19.6; mm
